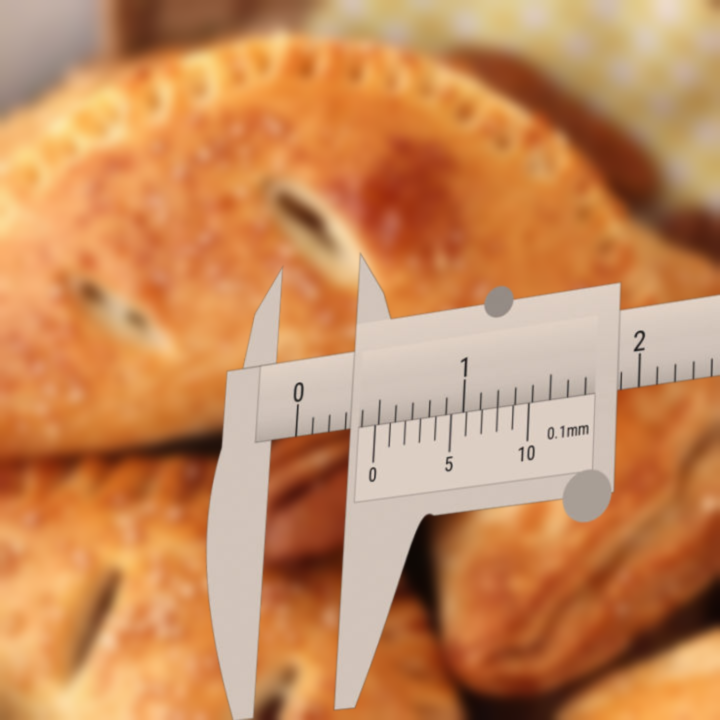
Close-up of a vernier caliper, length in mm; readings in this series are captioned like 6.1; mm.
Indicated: 4.8; mm
